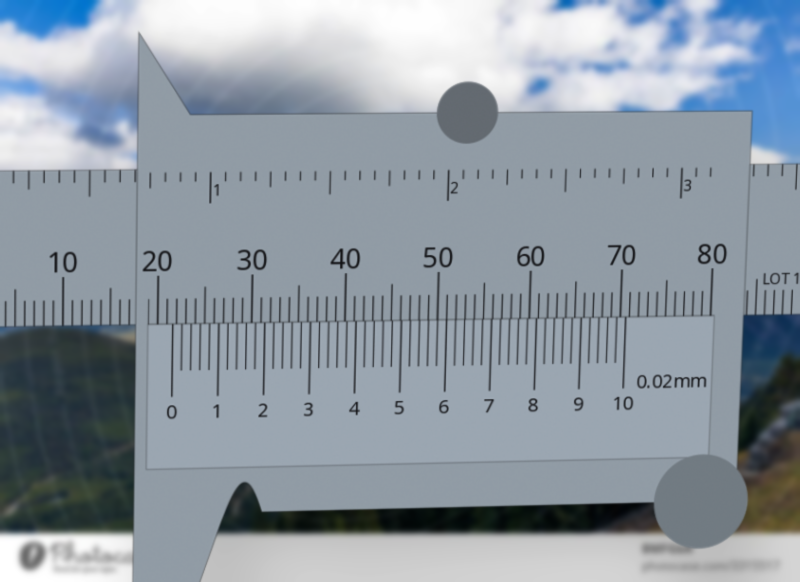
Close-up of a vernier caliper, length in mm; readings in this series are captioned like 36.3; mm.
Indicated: 21.6; mm
